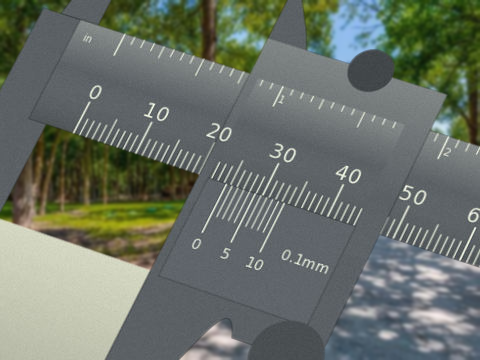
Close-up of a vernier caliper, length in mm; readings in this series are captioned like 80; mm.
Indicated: 24.4; mm
